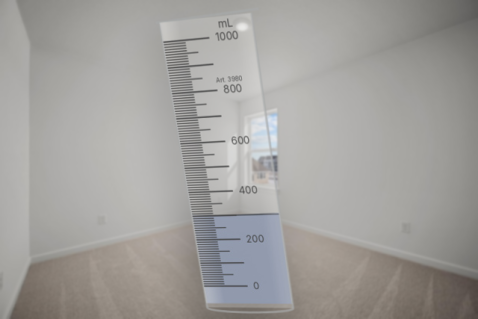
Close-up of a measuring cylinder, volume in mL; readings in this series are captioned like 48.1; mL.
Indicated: 300; mL
